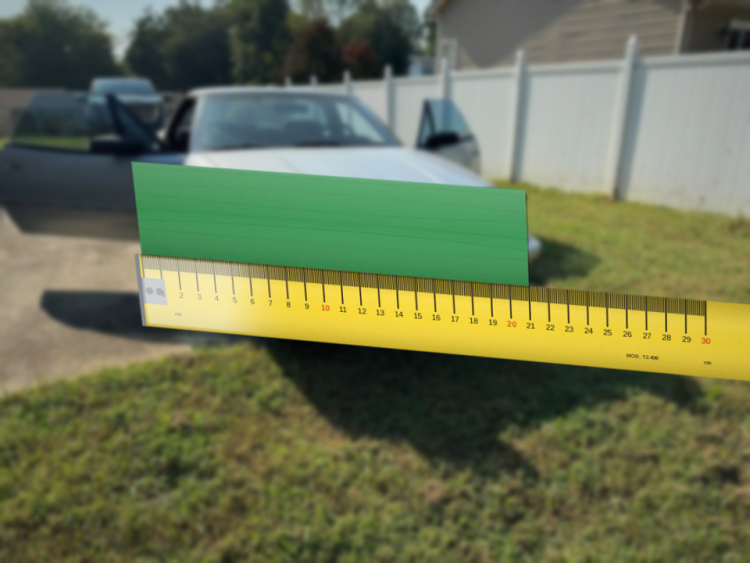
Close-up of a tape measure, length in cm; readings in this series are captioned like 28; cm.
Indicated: 21; cm
